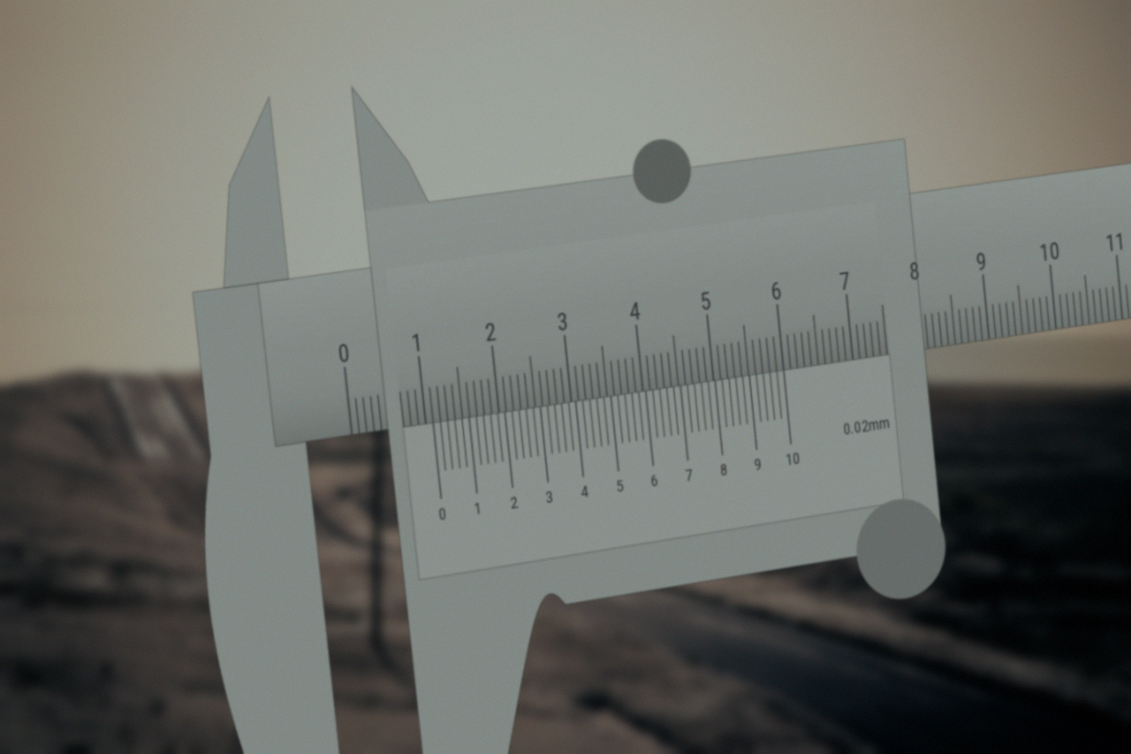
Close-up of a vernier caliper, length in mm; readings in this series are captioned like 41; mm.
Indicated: 11.0; mm
